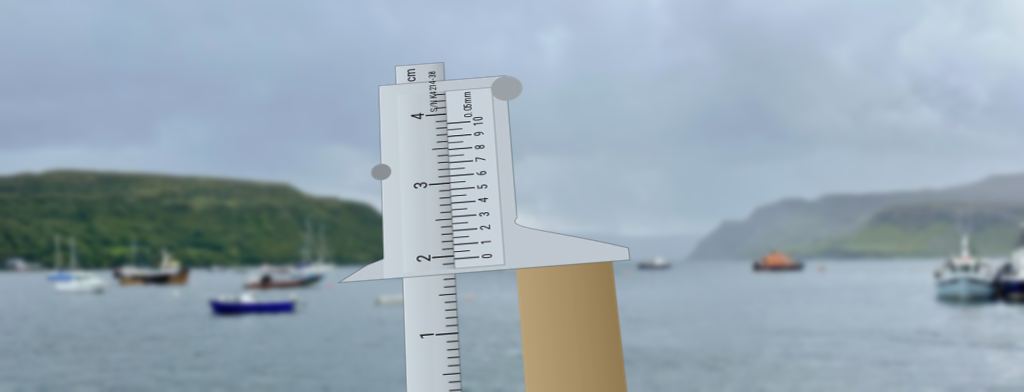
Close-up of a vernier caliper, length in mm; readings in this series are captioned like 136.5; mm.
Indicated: 19.6; mm
